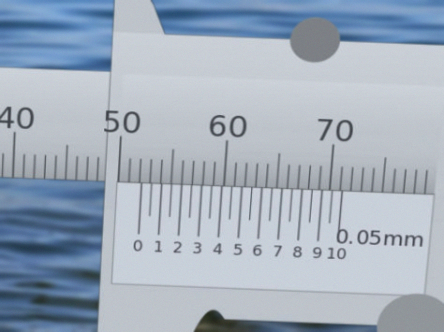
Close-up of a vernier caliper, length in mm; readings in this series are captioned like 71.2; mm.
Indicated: 52.2; mm
